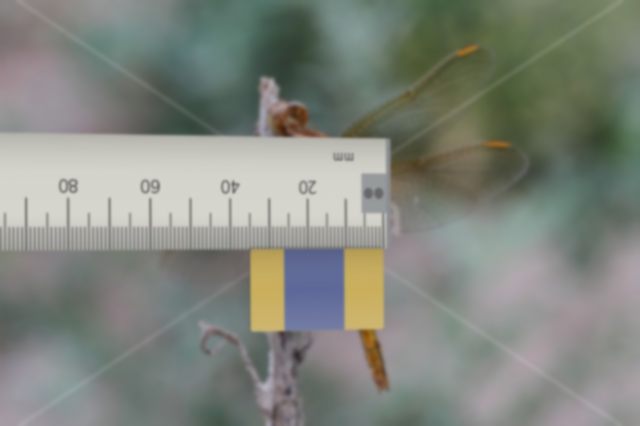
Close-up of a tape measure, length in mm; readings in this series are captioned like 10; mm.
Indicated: 35; mm
